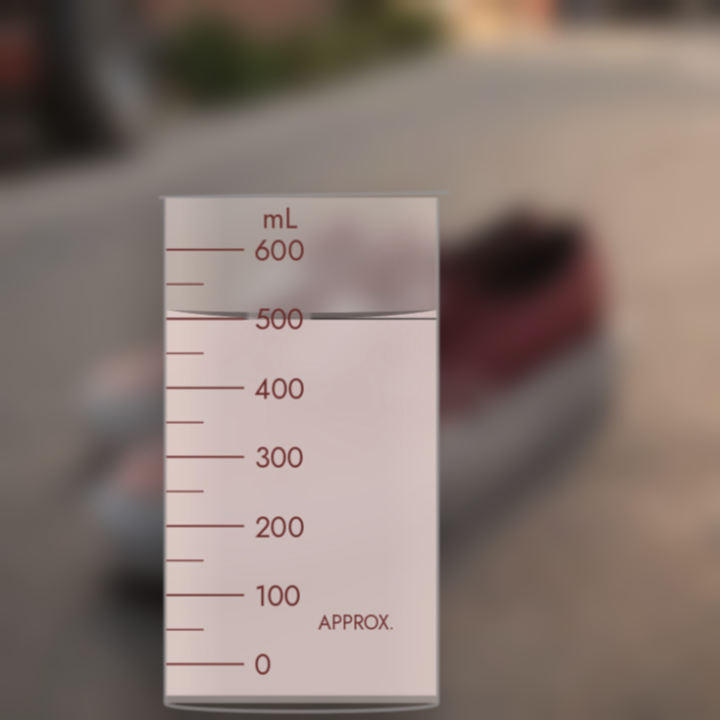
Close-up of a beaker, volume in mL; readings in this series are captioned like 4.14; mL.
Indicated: 500; mL
